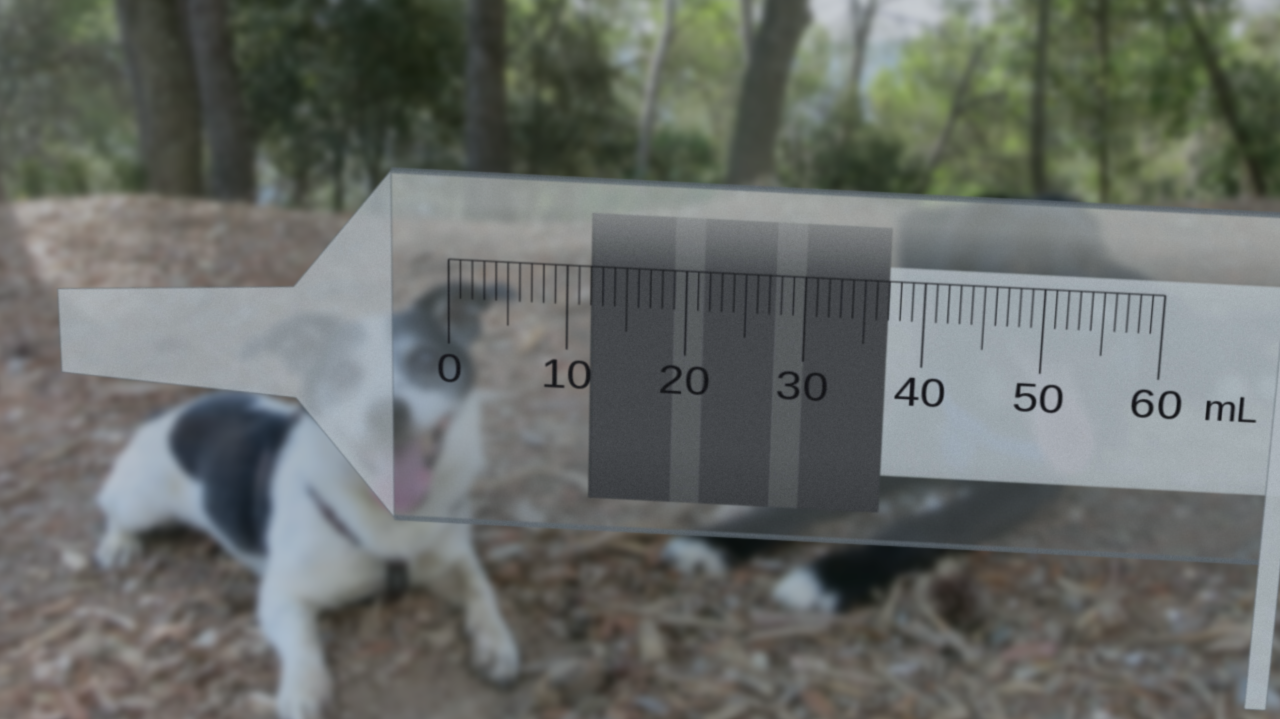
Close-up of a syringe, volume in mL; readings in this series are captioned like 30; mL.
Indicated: 12; mL
